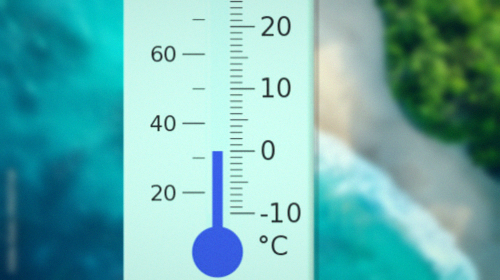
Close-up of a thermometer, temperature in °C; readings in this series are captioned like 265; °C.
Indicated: 0; °C
